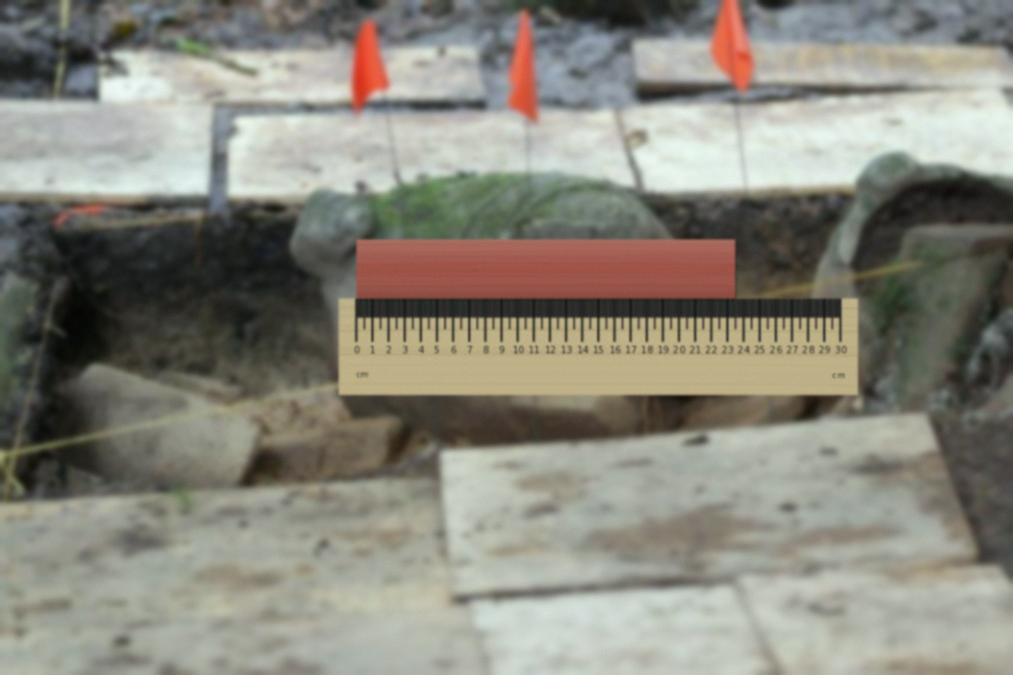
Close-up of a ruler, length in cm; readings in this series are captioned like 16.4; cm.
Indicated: 23.5; cm
